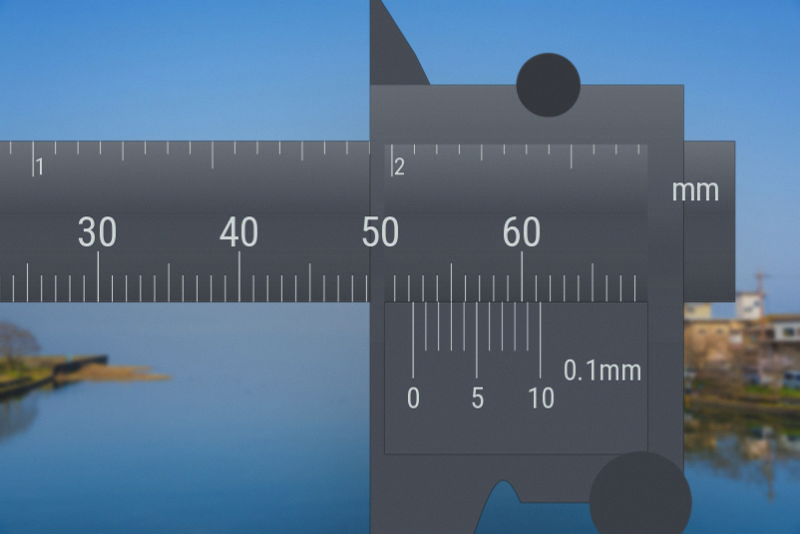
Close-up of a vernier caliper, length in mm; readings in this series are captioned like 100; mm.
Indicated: 52.3; mm
